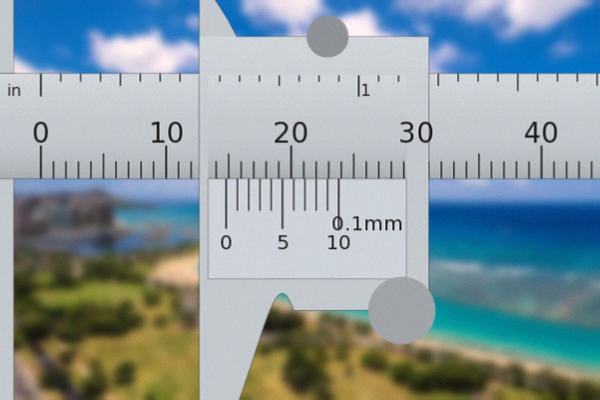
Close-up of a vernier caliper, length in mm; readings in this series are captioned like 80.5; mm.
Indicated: 14.8; mm
